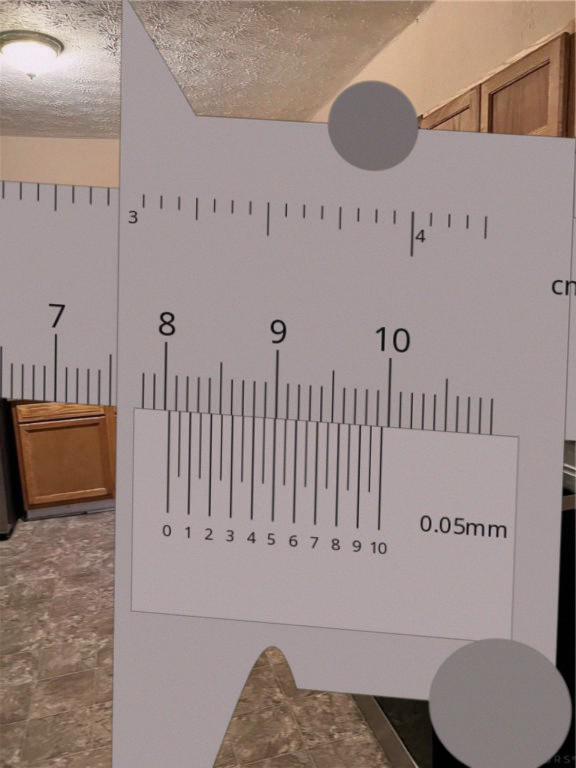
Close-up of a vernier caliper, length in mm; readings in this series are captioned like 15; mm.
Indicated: 80.4; mm
